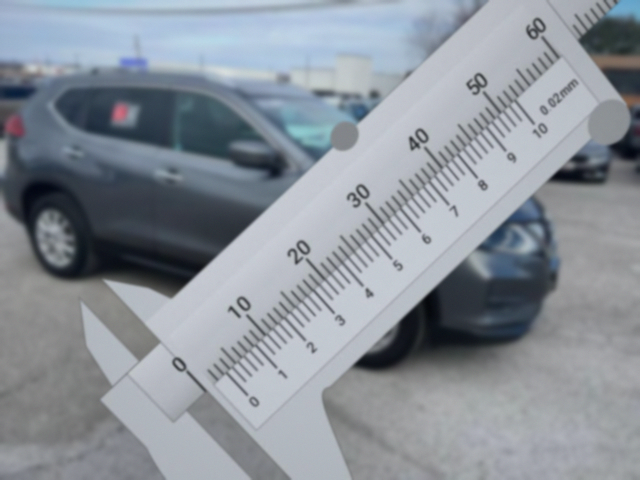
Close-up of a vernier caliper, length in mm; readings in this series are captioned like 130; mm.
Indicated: 3.4; mm
